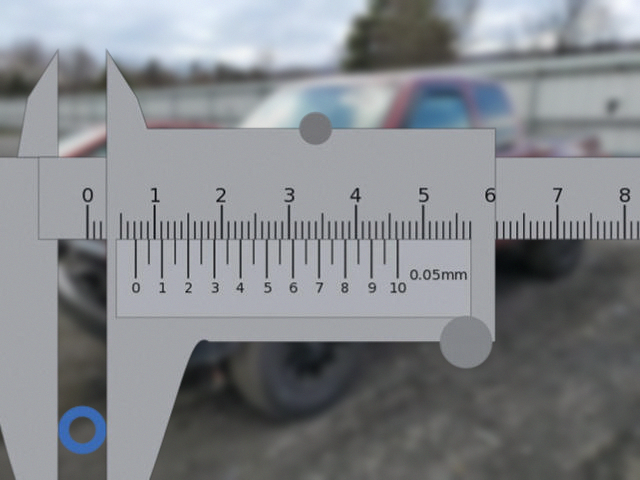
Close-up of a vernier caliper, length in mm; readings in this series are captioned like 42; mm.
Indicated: 7.2; mm
